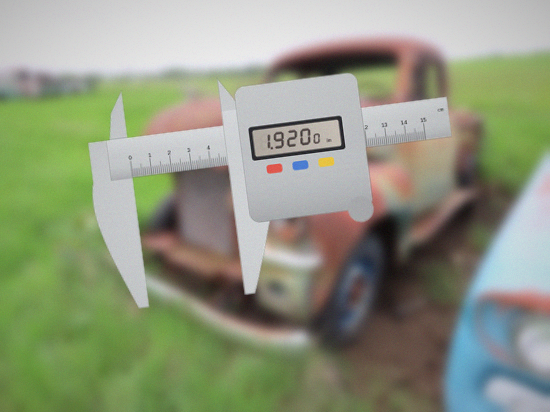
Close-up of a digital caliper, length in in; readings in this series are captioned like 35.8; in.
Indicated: 1.9200; in
